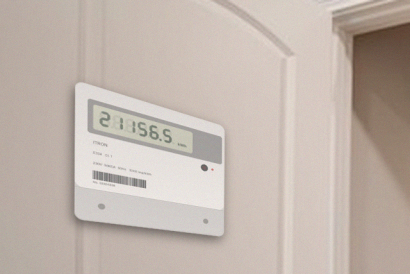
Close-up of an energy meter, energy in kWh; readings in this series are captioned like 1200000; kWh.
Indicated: 21156.5; kWh
